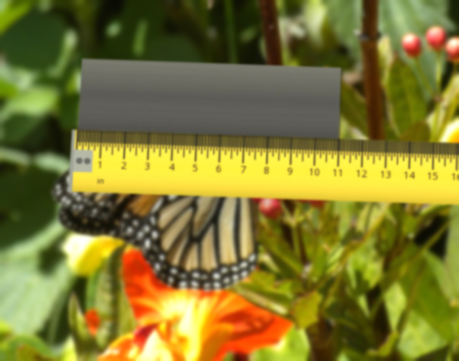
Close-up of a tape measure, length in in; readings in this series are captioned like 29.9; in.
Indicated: 11; in
